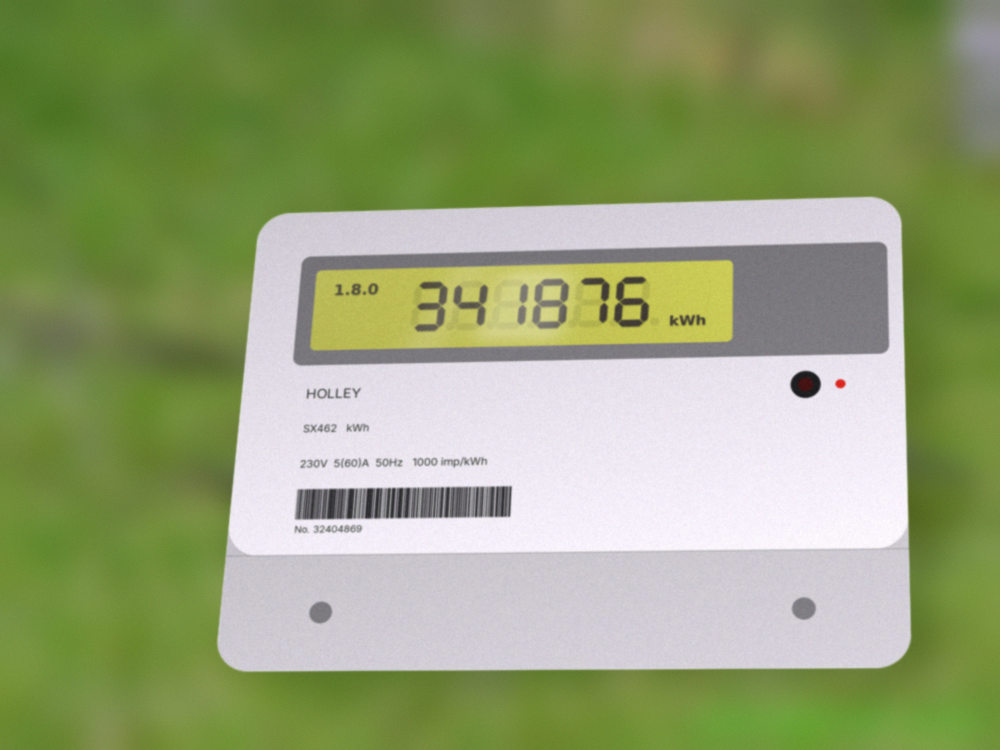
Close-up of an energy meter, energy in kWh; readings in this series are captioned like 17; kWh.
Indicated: 341876; kWh
